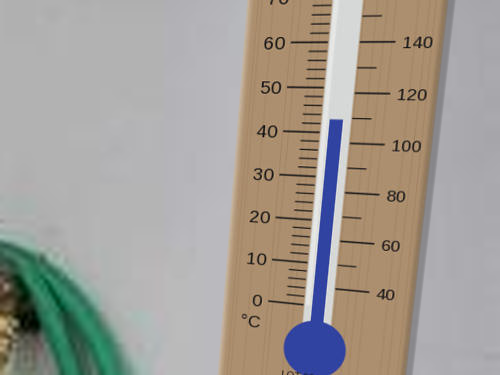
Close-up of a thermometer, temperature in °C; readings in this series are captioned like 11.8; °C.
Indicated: 43; °C
